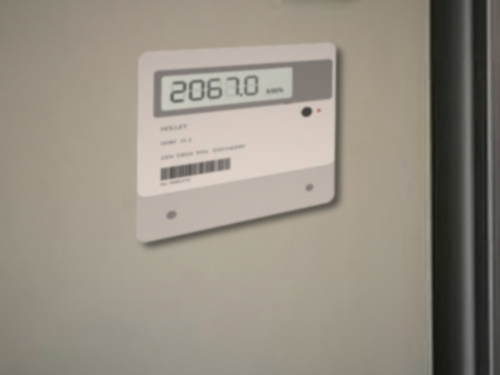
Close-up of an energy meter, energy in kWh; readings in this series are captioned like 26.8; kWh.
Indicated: 2067.0; kWh
